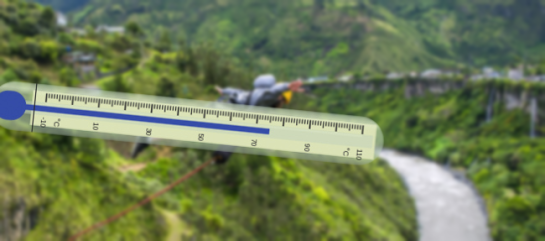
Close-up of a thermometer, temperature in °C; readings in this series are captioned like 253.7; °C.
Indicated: 75; °C
